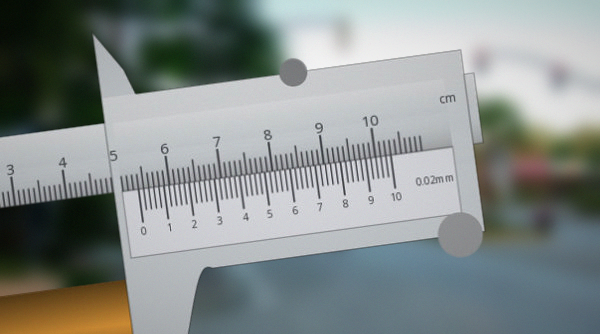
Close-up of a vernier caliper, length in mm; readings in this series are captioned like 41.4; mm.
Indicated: 54.0; mm
